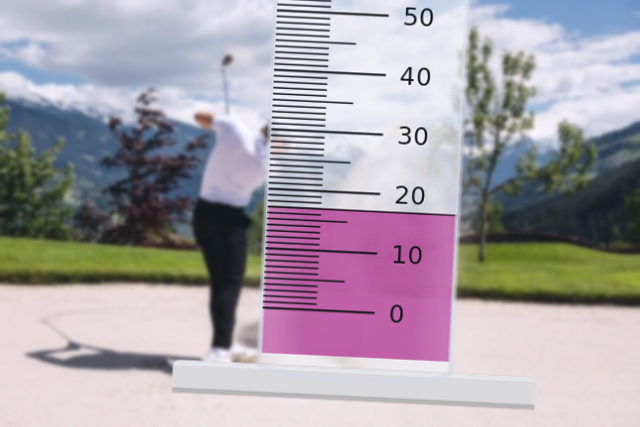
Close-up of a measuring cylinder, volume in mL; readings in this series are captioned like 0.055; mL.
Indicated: 17; mL
